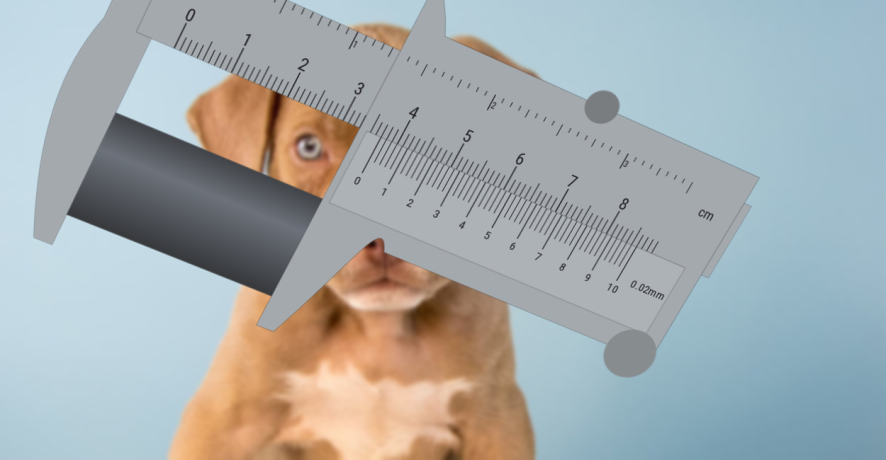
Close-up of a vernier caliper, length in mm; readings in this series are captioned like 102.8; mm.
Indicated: 37.0; mm
